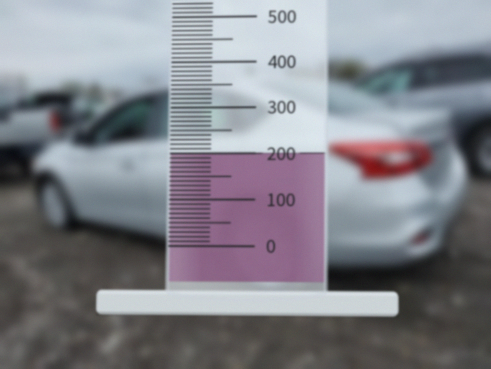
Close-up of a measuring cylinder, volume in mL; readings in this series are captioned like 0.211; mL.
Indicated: 200; mL
